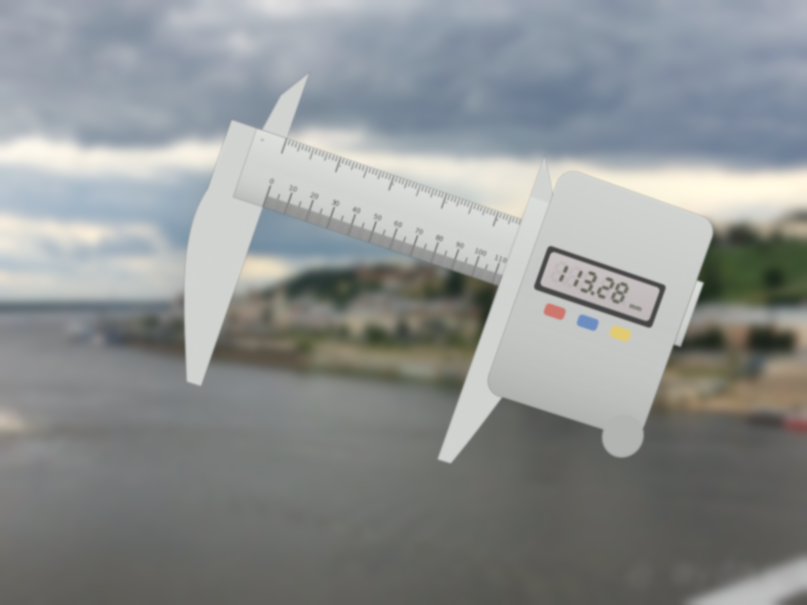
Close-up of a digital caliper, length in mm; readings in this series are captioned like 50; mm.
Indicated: 113.28; mm
